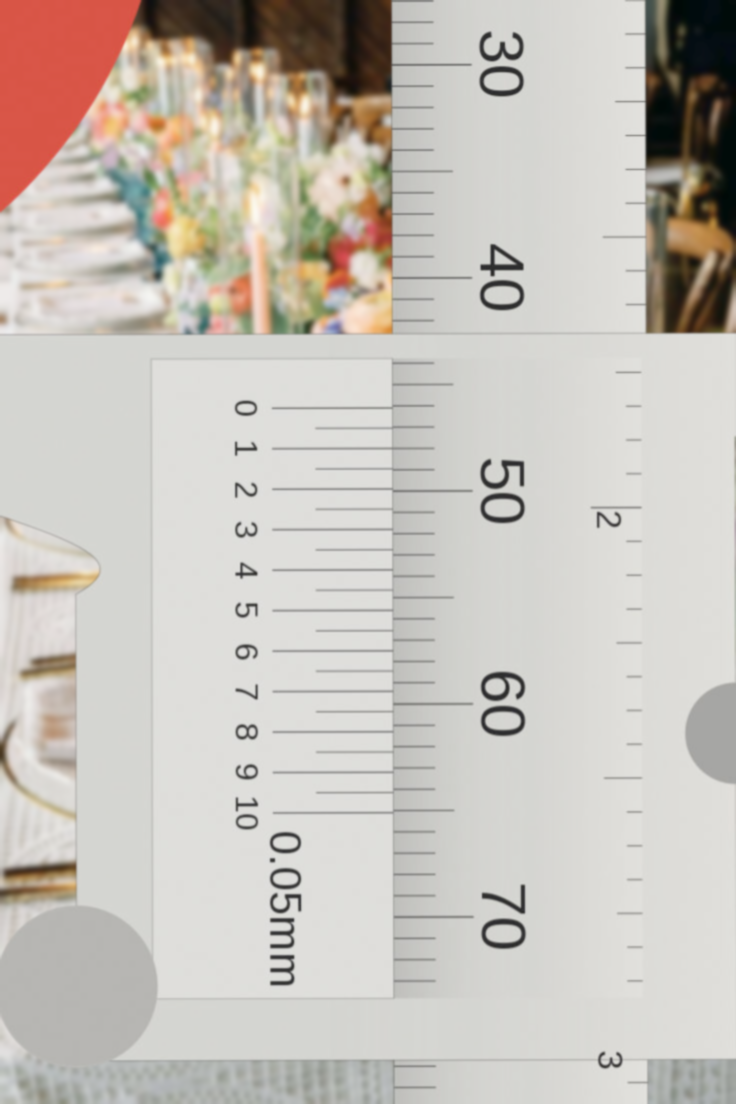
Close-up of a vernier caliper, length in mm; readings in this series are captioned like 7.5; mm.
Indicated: 46.1; mm
